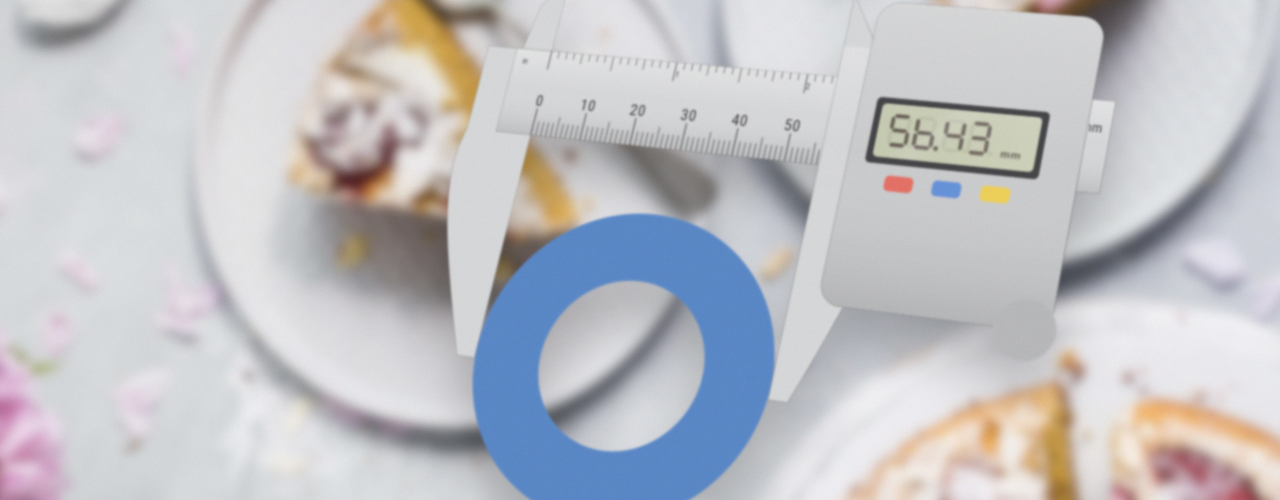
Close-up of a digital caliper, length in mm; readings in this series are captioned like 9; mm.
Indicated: 56.43; mm
